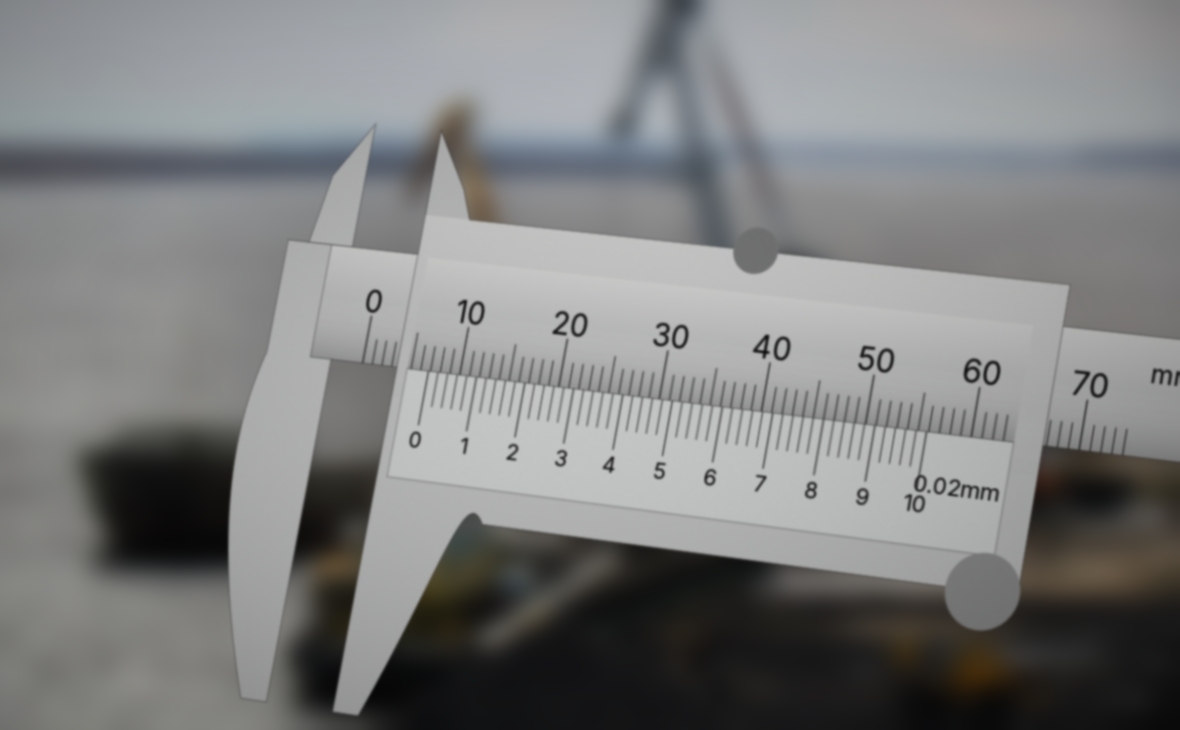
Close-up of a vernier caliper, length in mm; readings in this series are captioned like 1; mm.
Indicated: 6.8; mm
